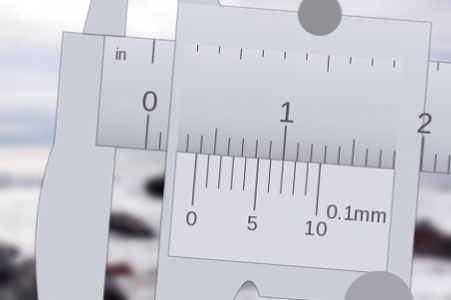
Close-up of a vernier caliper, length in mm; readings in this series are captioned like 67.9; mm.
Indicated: 3.7; mm
